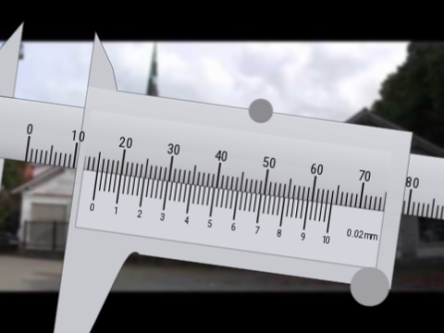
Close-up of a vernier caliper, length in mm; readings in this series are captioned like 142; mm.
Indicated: 15.0; mm
